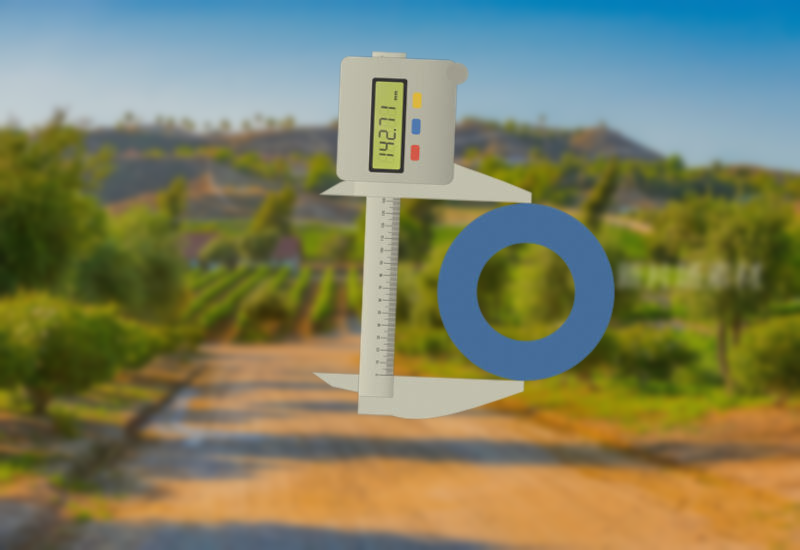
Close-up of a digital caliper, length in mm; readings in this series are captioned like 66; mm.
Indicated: 142.71; mm
